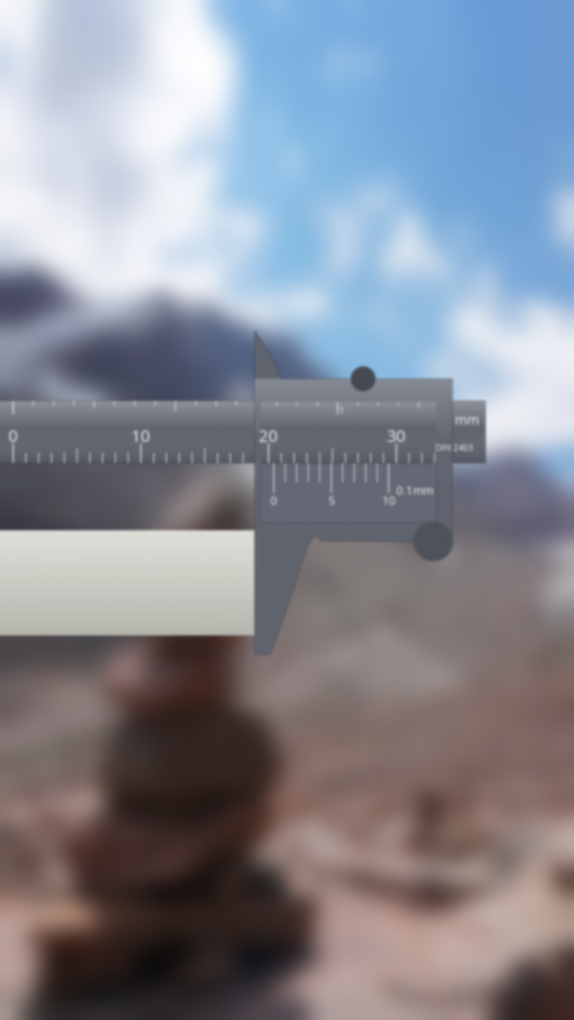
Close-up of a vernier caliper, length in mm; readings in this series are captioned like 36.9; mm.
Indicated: 20.4; mm
